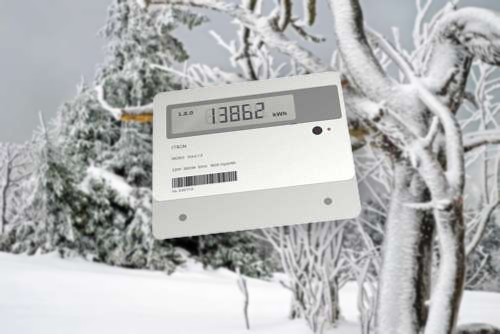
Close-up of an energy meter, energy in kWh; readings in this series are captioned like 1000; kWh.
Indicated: 13862; kWh
